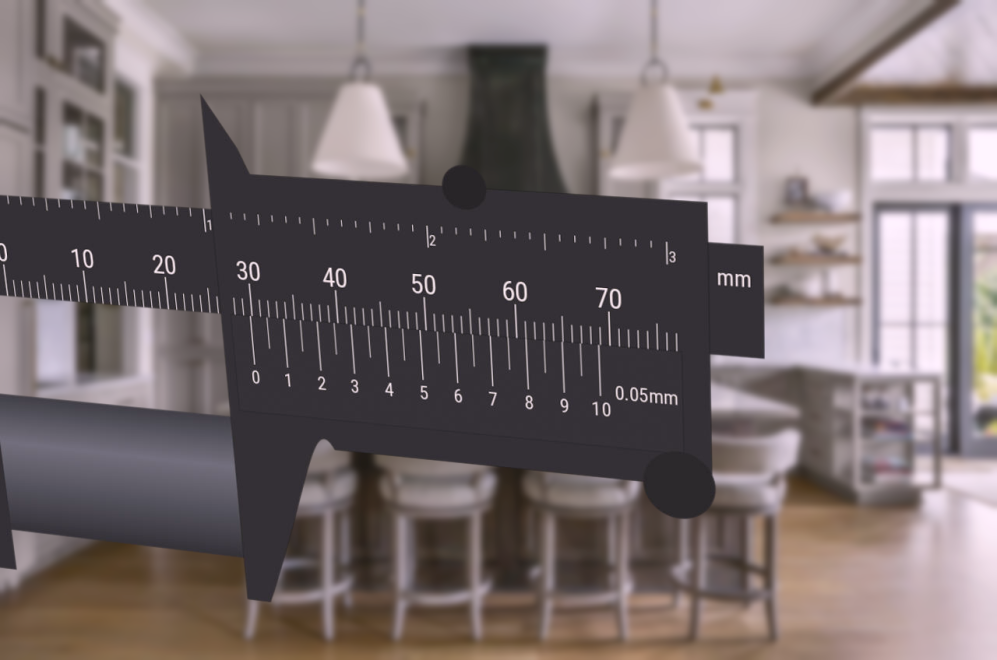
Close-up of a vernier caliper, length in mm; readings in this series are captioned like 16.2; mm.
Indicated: 29.8; mm
